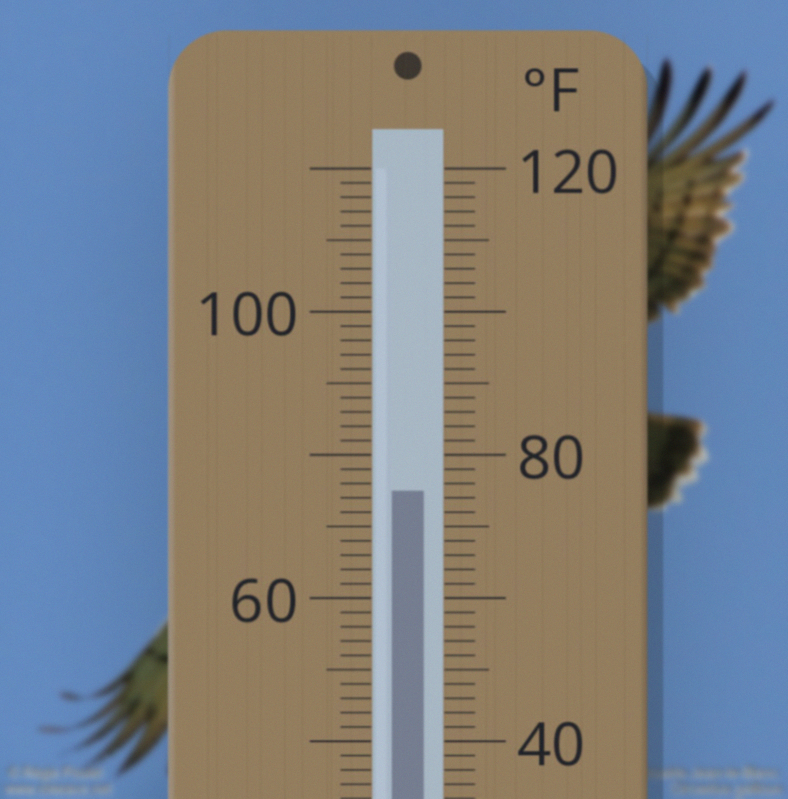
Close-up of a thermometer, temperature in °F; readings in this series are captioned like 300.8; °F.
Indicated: 75; °F
